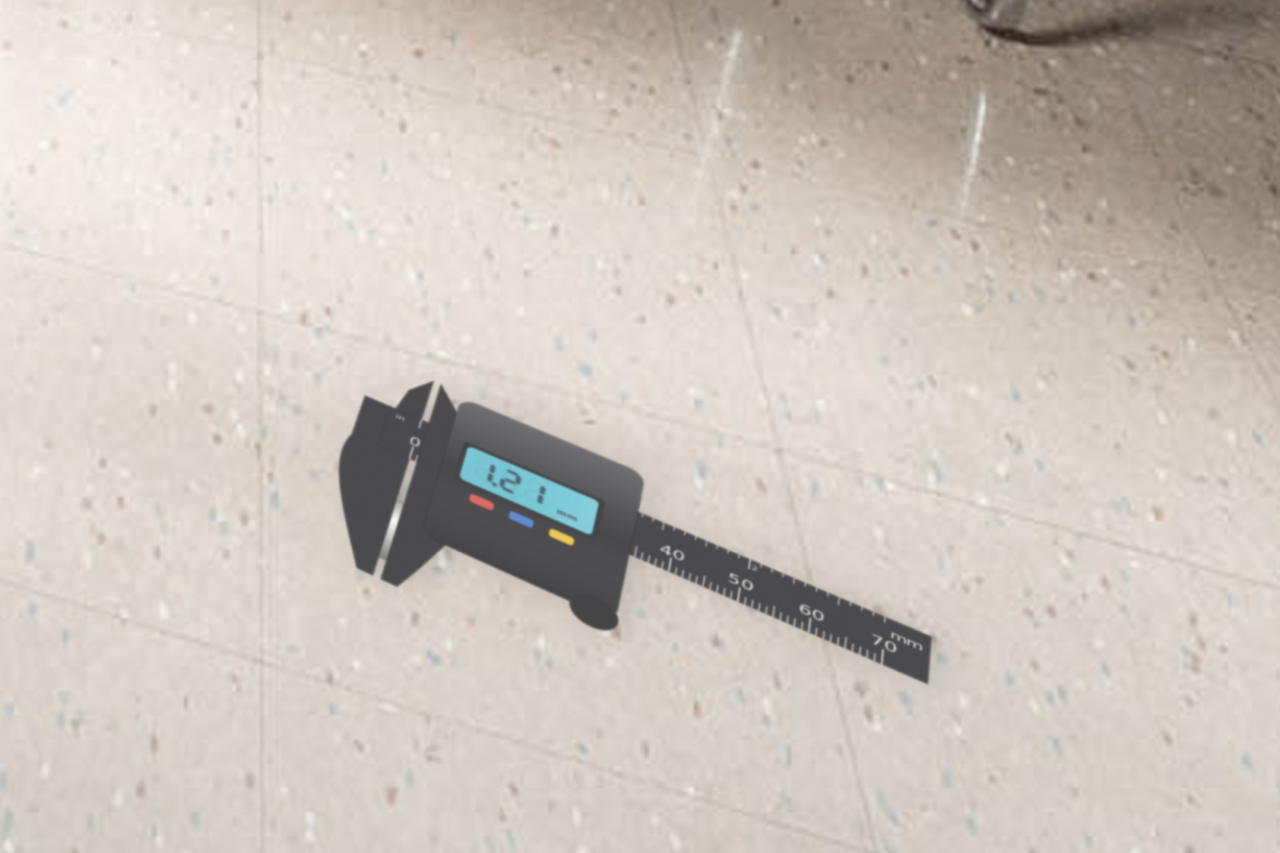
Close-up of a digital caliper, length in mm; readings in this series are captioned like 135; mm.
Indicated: 1.21; mm
